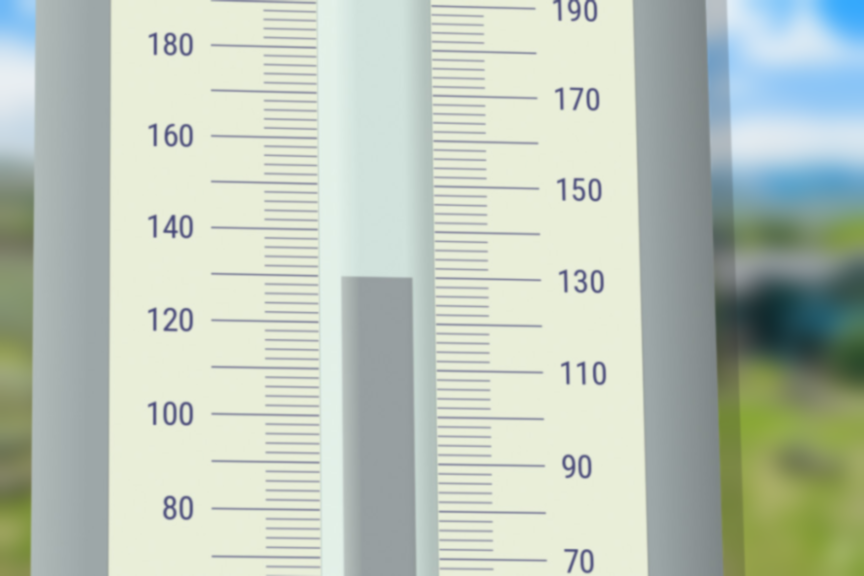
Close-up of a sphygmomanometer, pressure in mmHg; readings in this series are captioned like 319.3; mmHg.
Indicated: 130; mmHg
